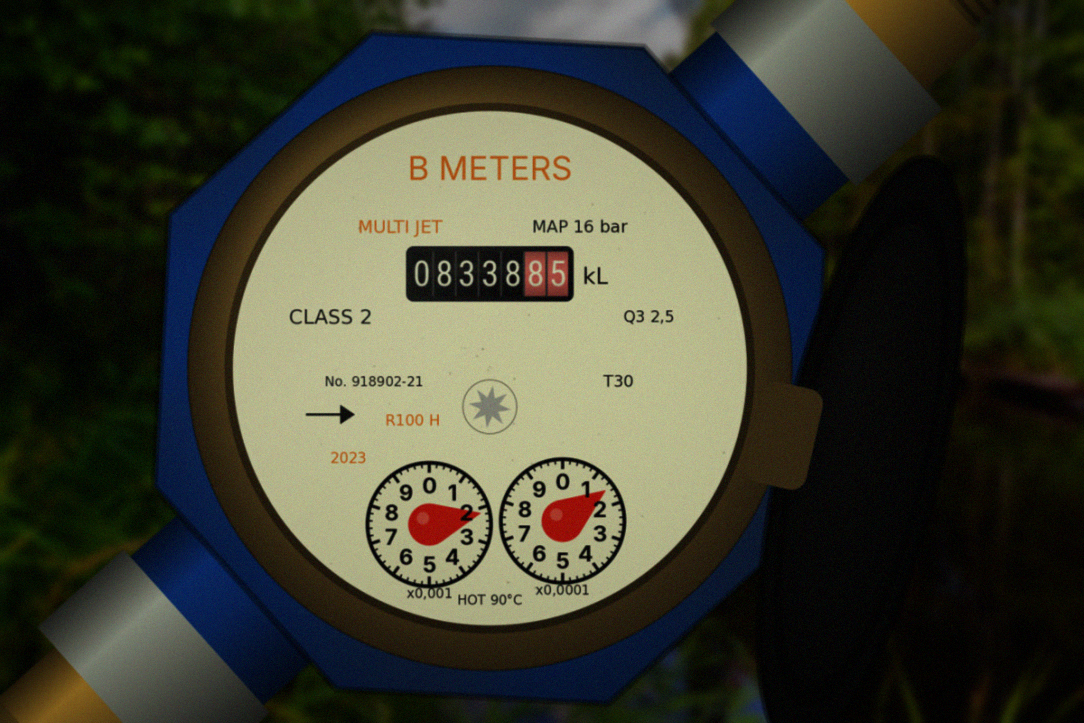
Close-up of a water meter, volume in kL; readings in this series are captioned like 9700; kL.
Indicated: 8338.8521; kL
